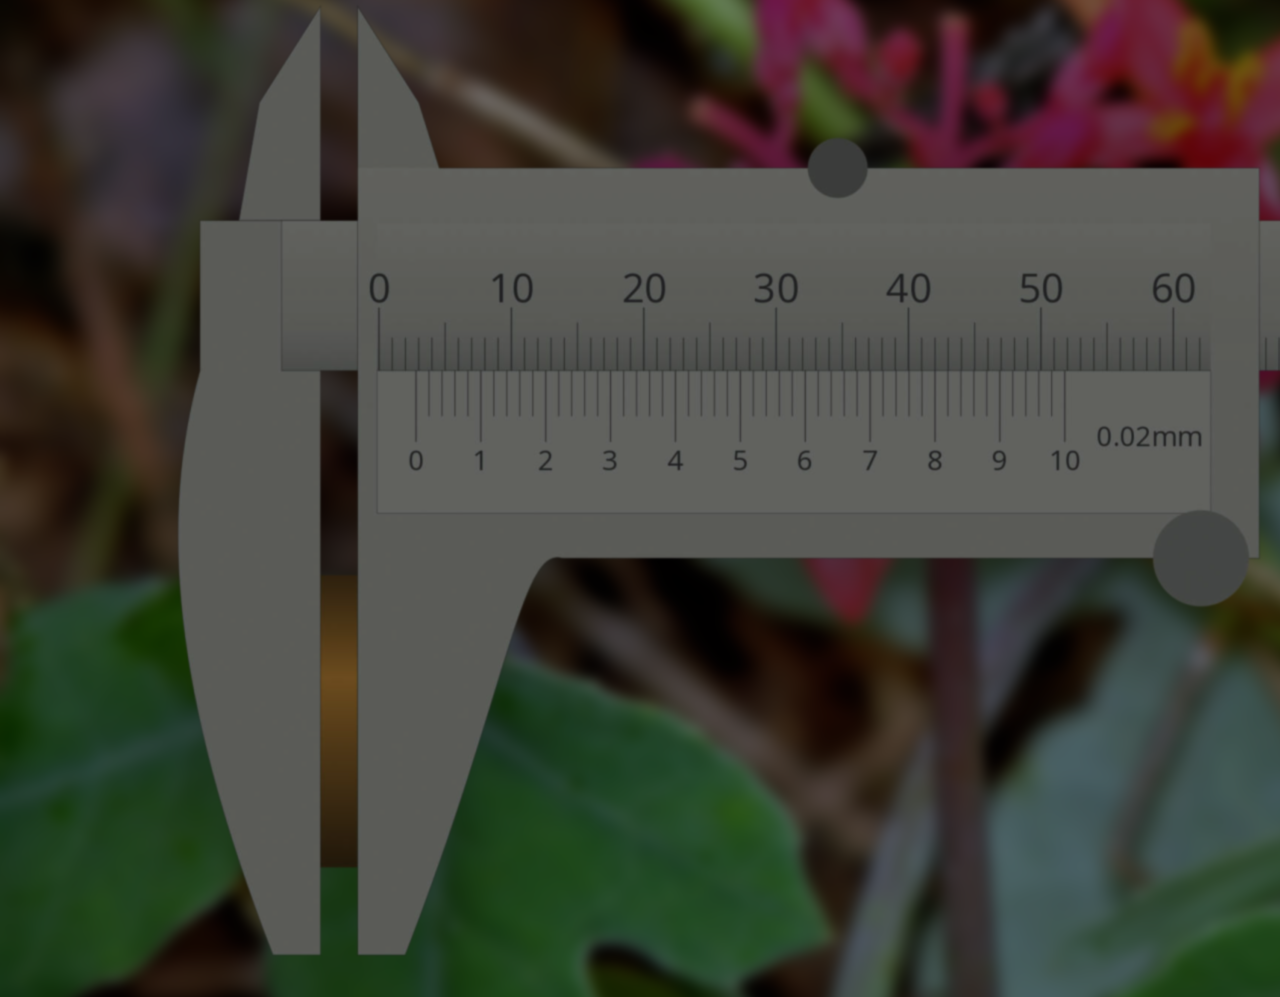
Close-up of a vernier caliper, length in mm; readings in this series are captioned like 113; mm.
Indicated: 2.8; mm
